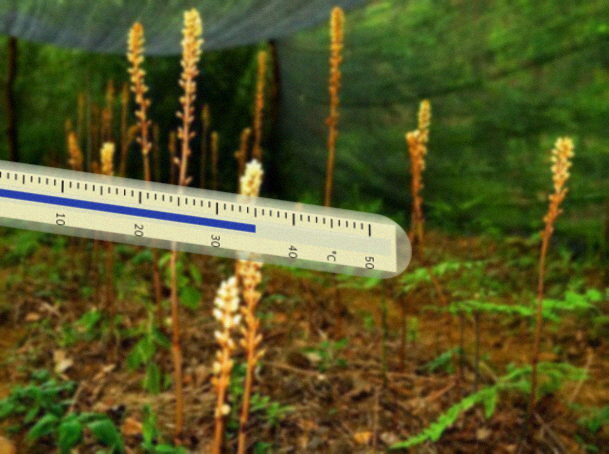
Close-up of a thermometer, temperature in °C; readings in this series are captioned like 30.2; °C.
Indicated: 35; °C
